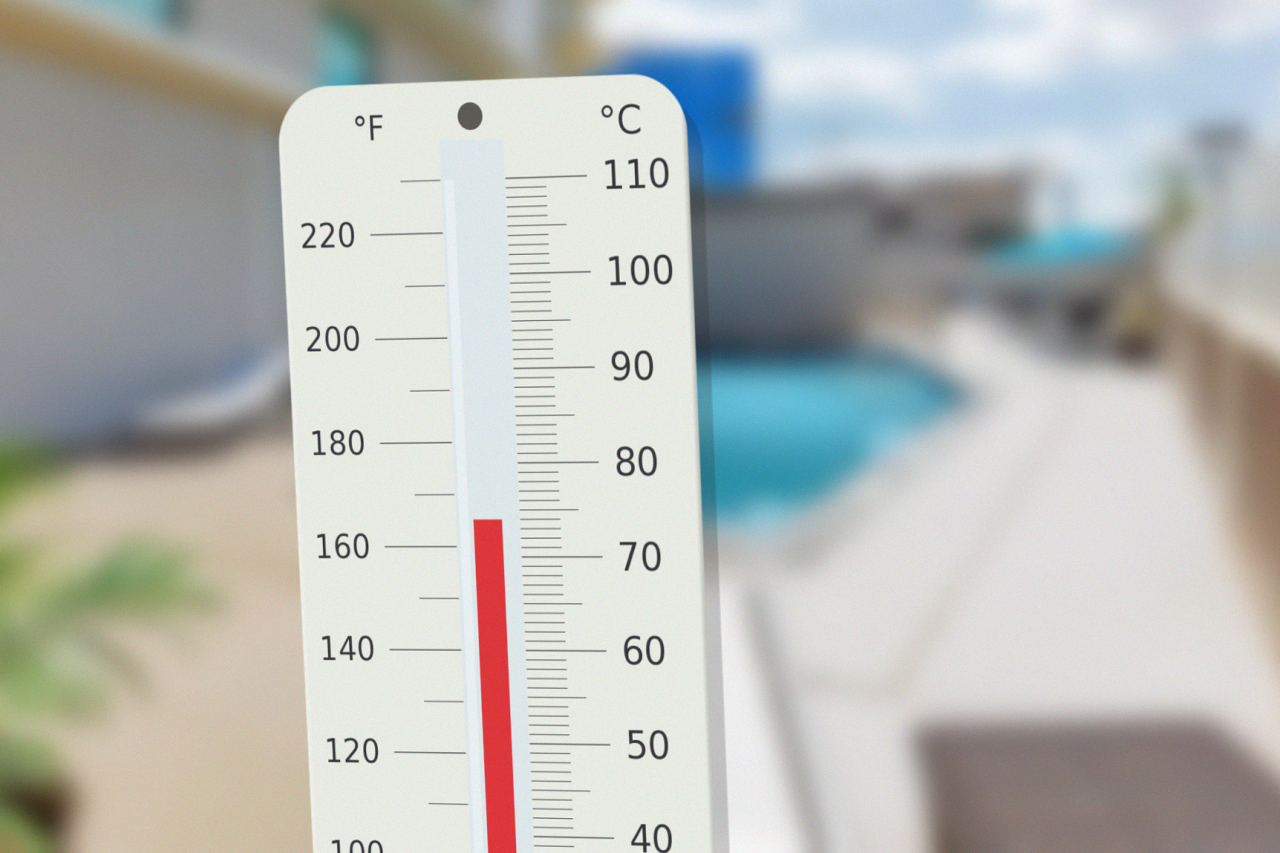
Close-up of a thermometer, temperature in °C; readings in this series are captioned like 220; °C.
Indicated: 74; °C
